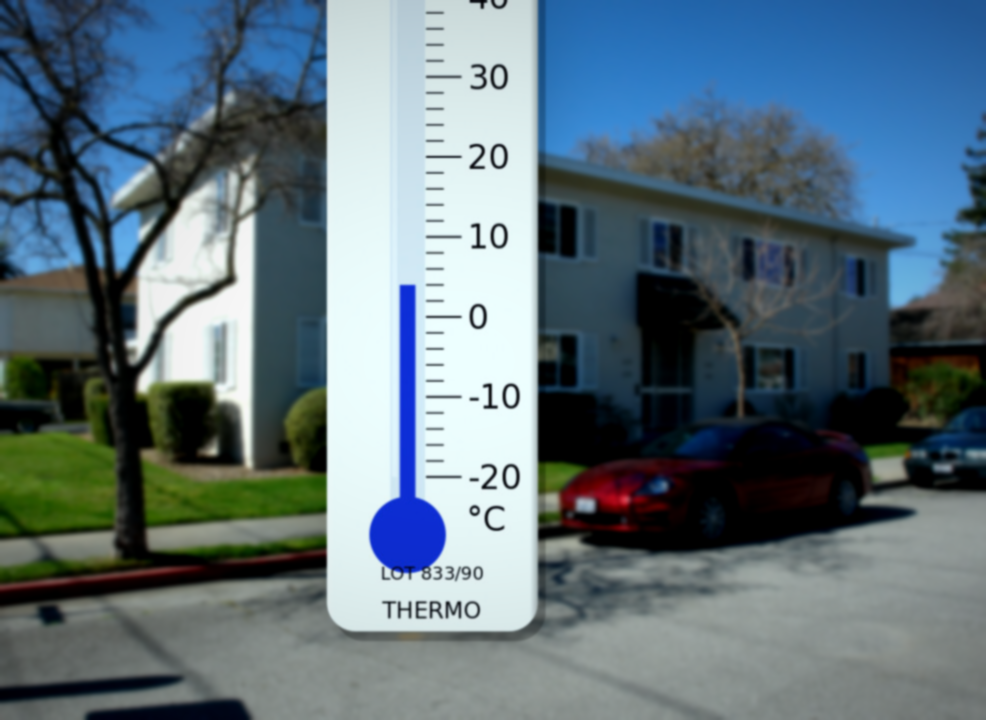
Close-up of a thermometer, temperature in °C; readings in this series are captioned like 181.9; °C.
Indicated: 4; °C
